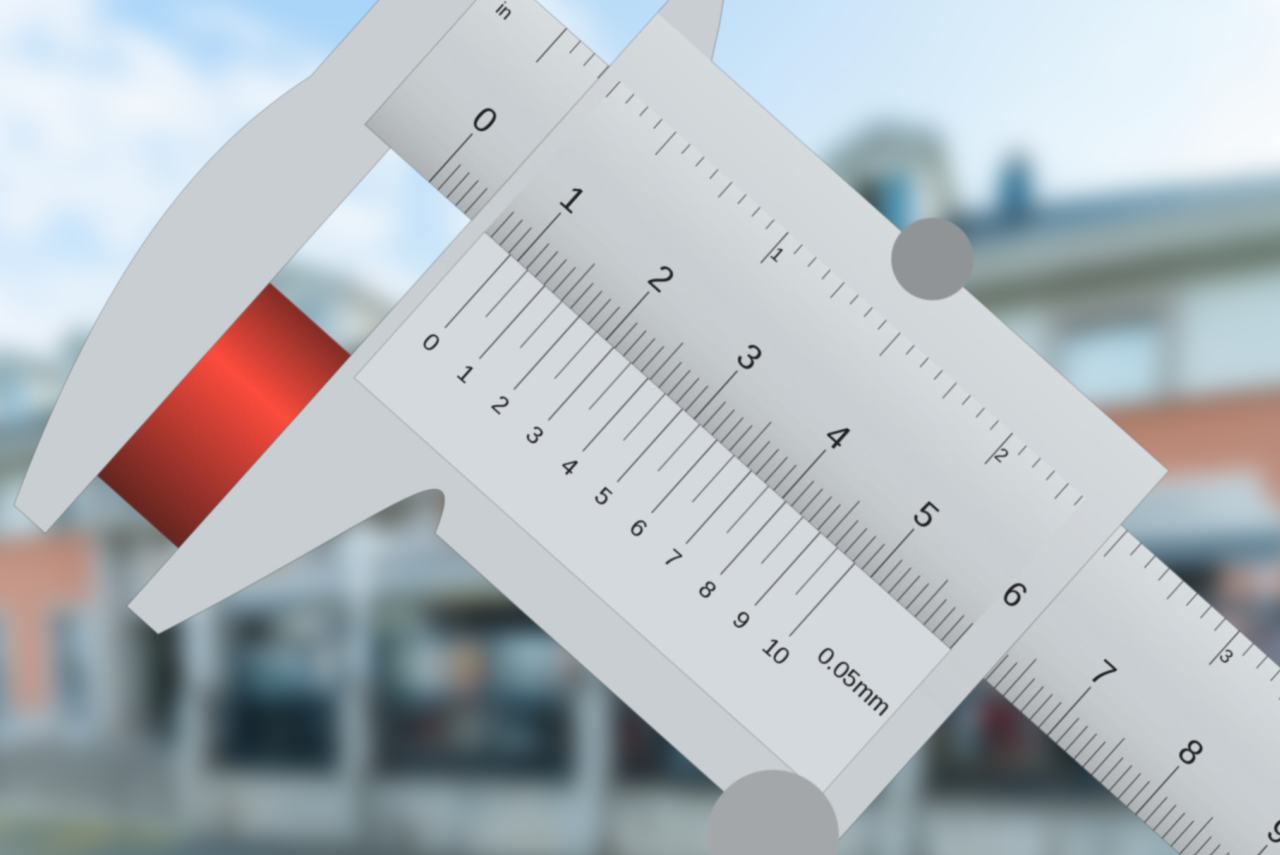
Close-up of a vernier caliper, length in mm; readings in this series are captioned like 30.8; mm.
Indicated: 9.2; mm
